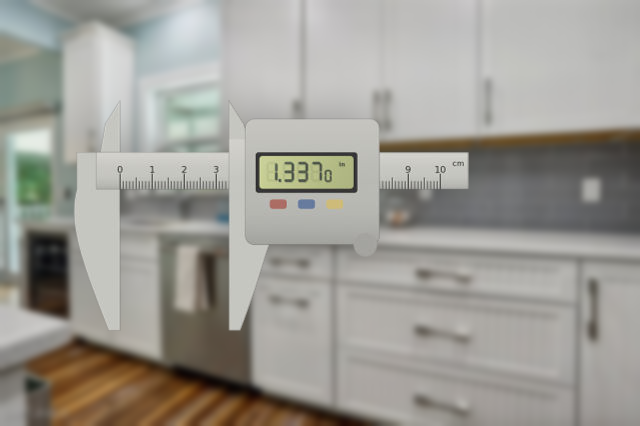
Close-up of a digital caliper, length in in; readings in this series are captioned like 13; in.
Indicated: 1.3370; in
